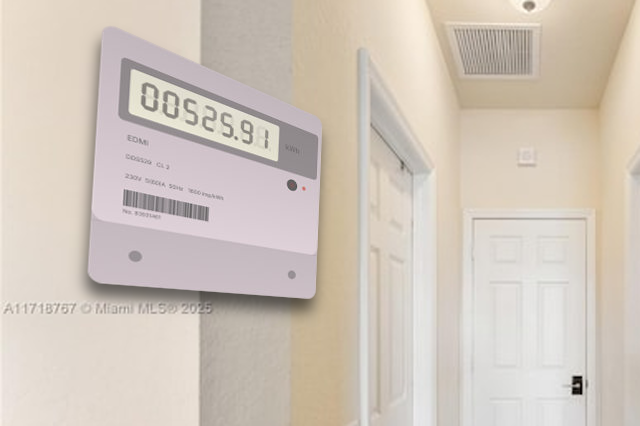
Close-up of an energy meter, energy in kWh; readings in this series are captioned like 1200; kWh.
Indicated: 525.91; kWh
